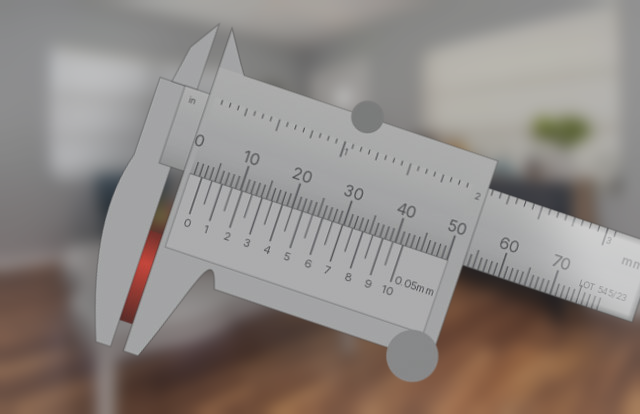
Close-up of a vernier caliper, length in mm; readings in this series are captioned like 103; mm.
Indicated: 2.5; mm
